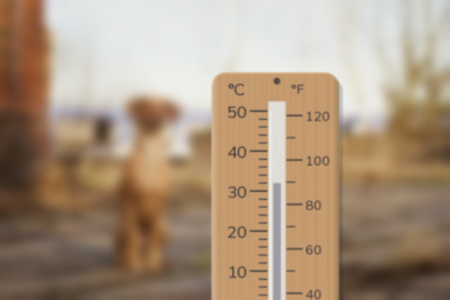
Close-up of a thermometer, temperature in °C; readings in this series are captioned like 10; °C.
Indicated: 32; °C
